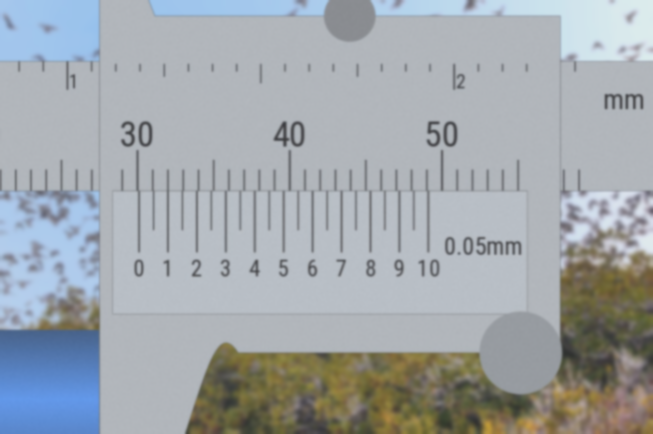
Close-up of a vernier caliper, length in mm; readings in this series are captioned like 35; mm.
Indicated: 30.1; mm
